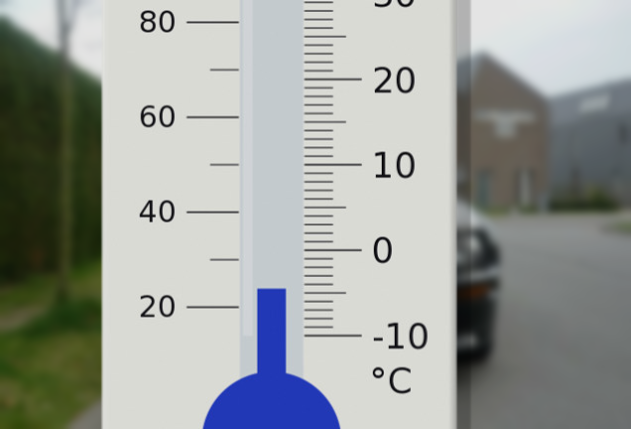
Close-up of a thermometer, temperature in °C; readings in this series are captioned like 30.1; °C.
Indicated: -4.5; °C
